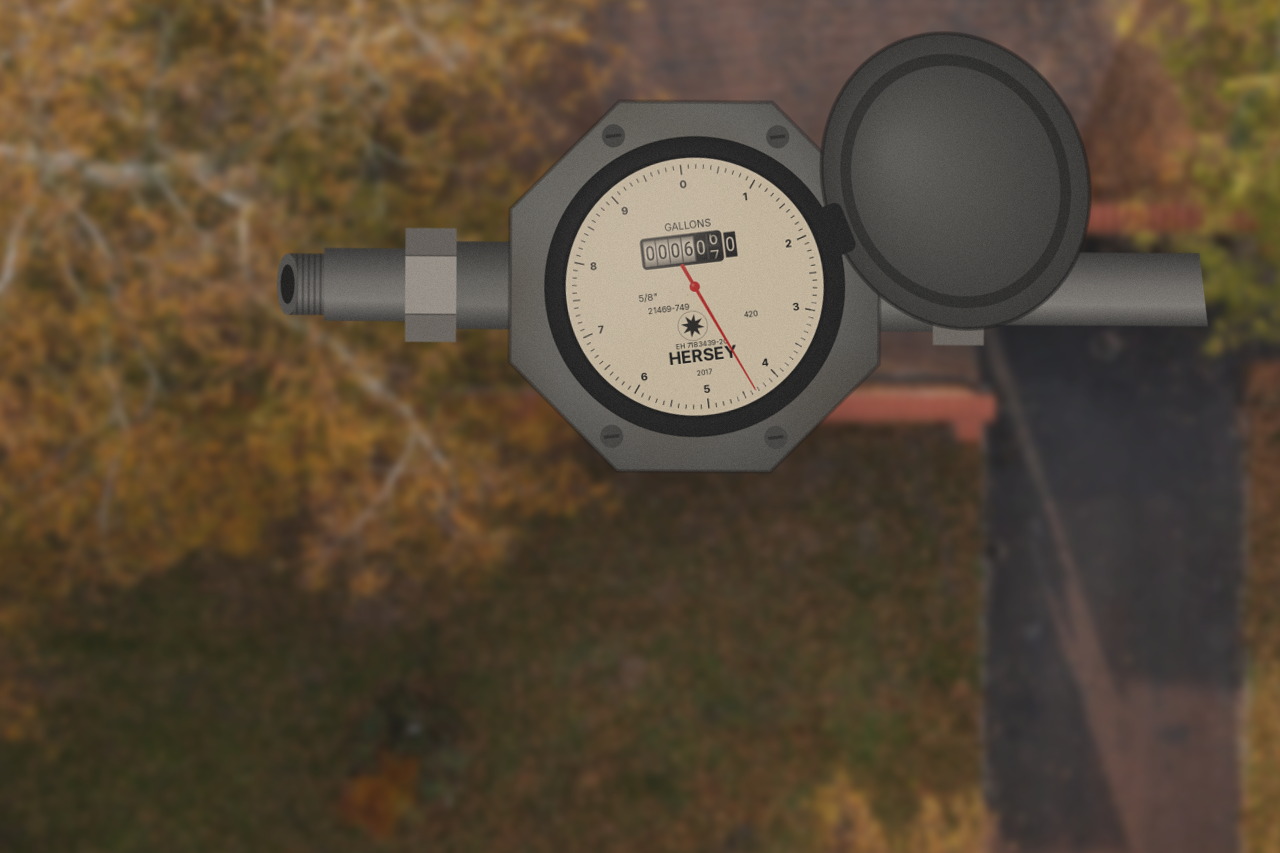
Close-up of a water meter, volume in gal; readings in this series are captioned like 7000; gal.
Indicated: 6064.3; gal
